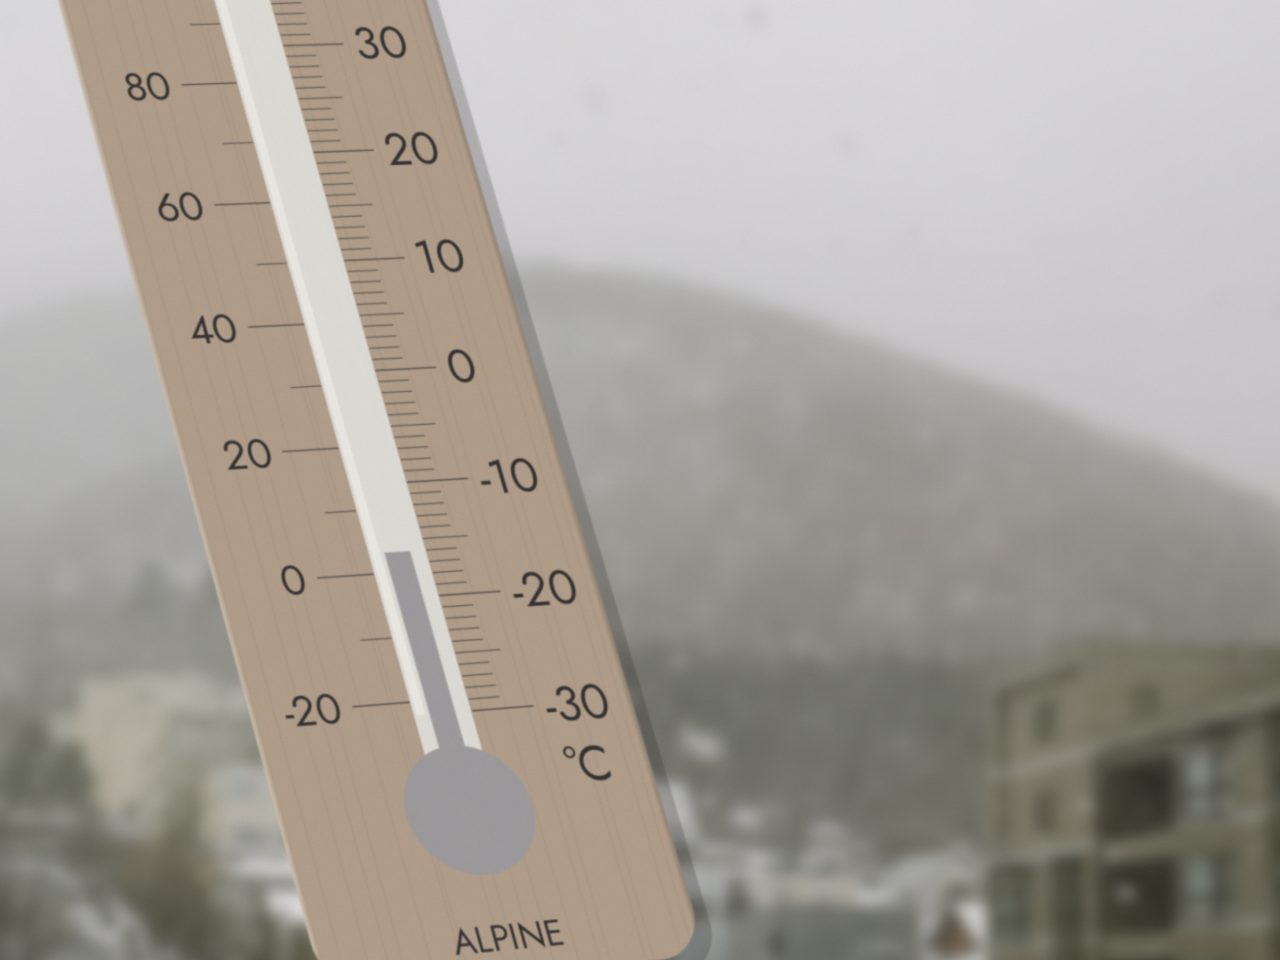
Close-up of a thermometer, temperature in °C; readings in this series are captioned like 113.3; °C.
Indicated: -16; °C
